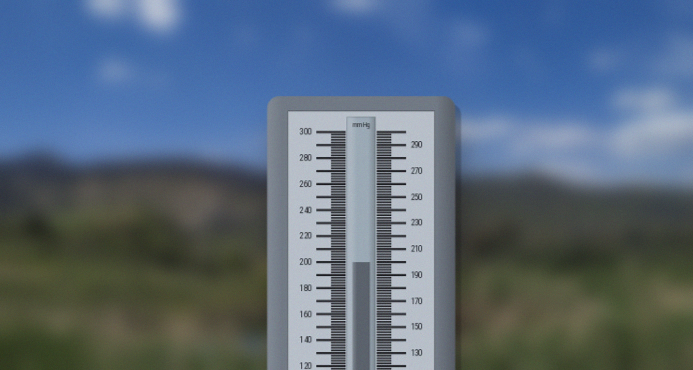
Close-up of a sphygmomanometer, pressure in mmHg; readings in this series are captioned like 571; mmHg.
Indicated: 200; mmHg
